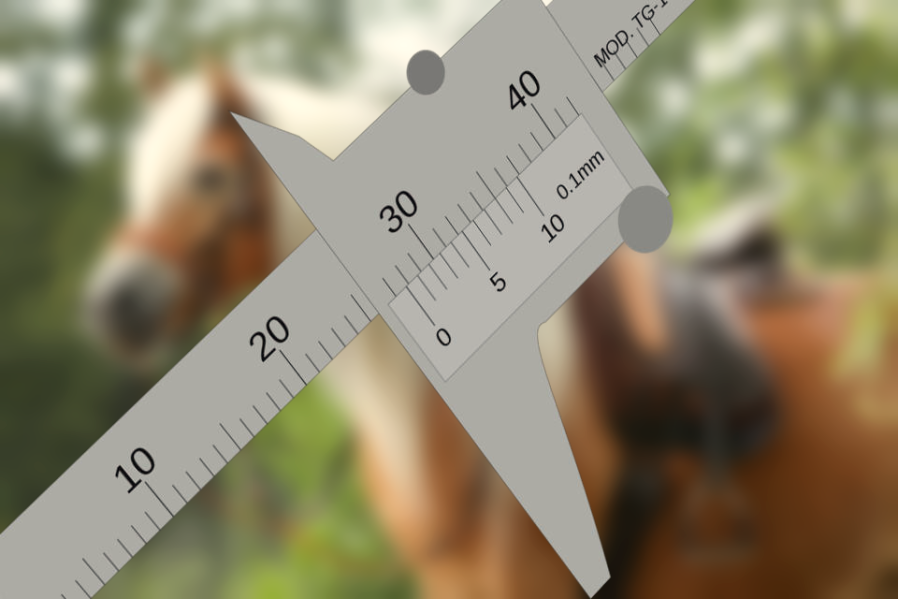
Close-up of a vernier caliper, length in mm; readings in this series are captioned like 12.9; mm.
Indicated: 27.8; mm
